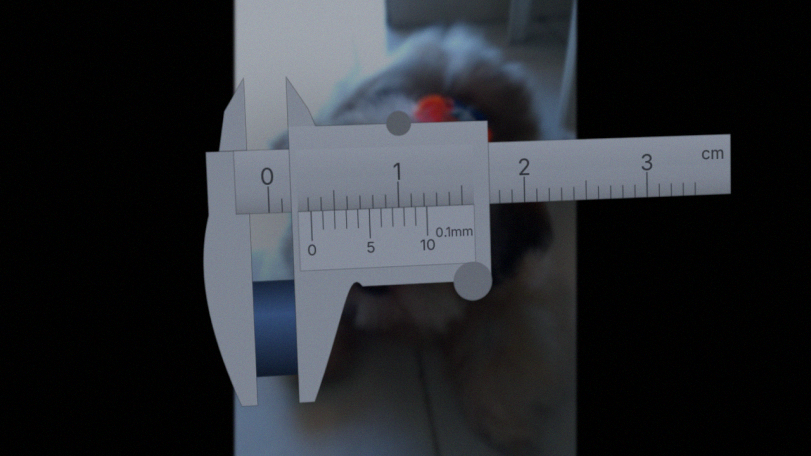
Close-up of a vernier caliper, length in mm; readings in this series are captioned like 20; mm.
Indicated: 3.2; mm
